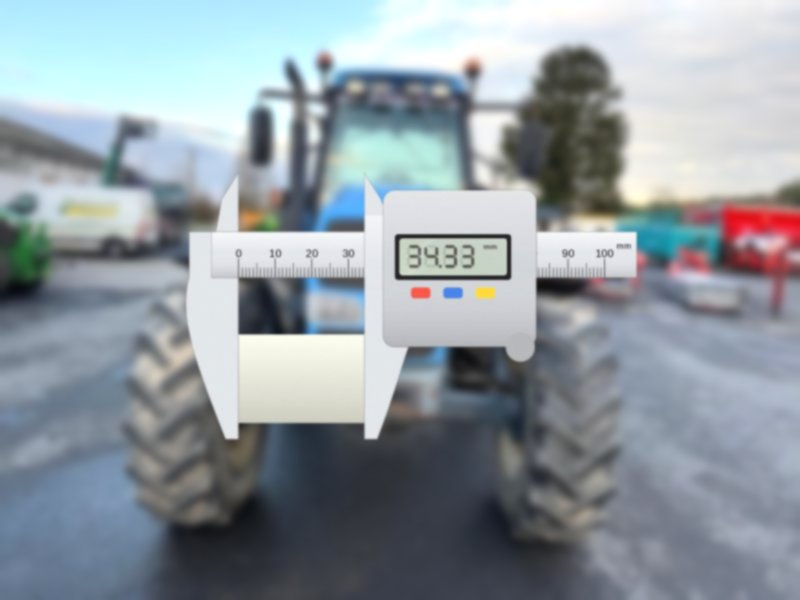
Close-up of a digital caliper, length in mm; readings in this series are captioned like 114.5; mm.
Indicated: 34.33; mm
